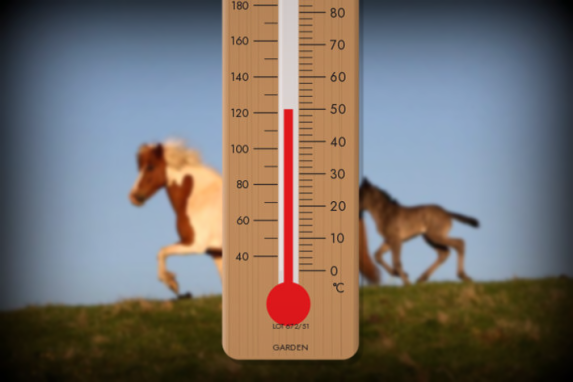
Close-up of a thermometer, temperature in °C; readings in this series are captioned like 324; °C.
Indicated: 50; °C
